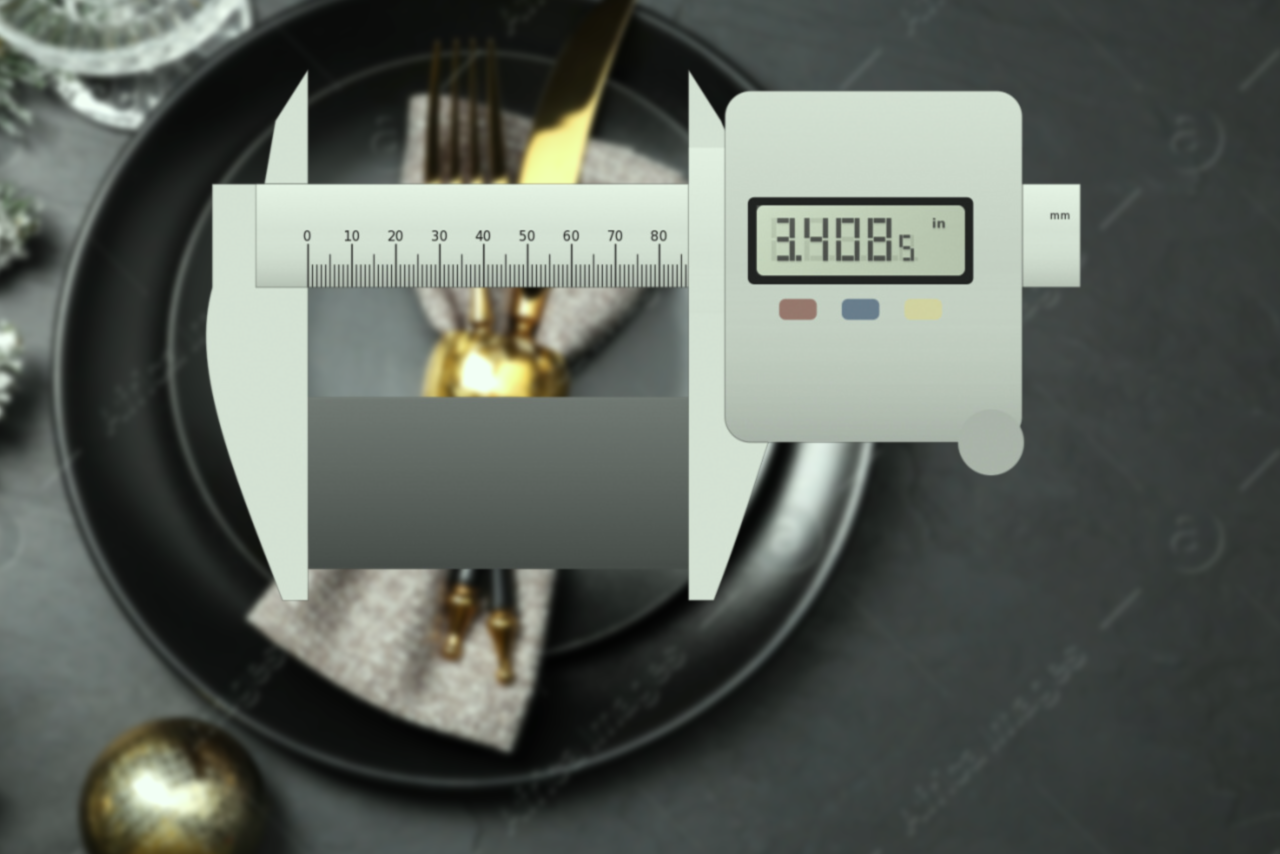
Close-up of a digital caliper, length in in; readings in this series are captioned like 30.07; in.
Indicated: 3.4085; in
